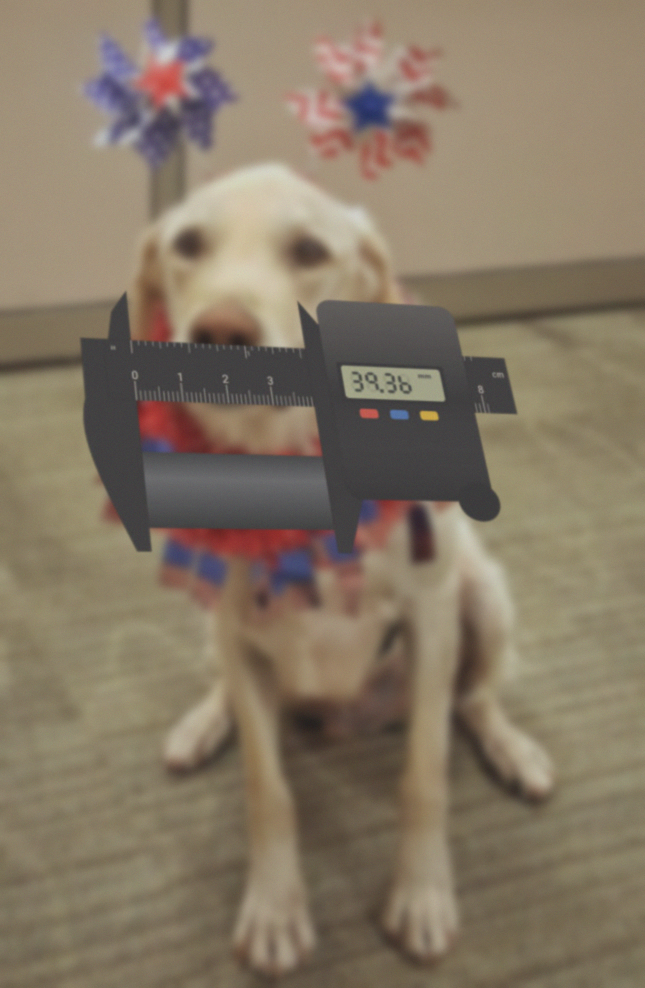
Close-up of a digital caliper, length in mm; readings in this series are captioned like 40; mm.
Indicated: 39.36; mm
